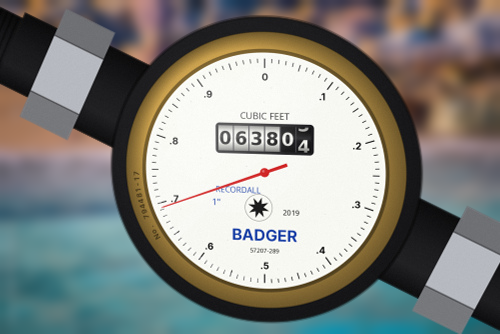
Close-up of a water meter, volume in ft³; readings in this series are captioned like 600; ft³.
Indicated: 63803.69; ft³
